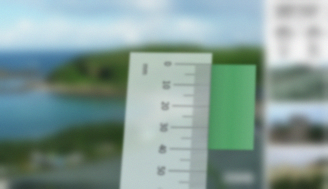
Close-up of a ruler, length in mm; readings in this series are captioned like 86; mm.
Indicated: 40; mm
